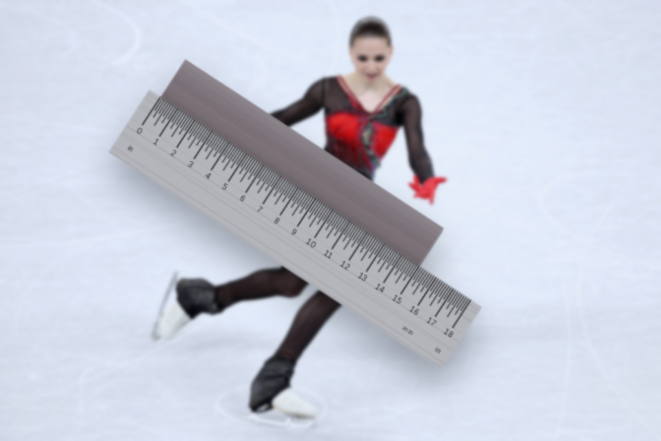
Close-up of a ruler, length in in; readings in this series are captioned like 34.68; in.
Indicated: 15; in
